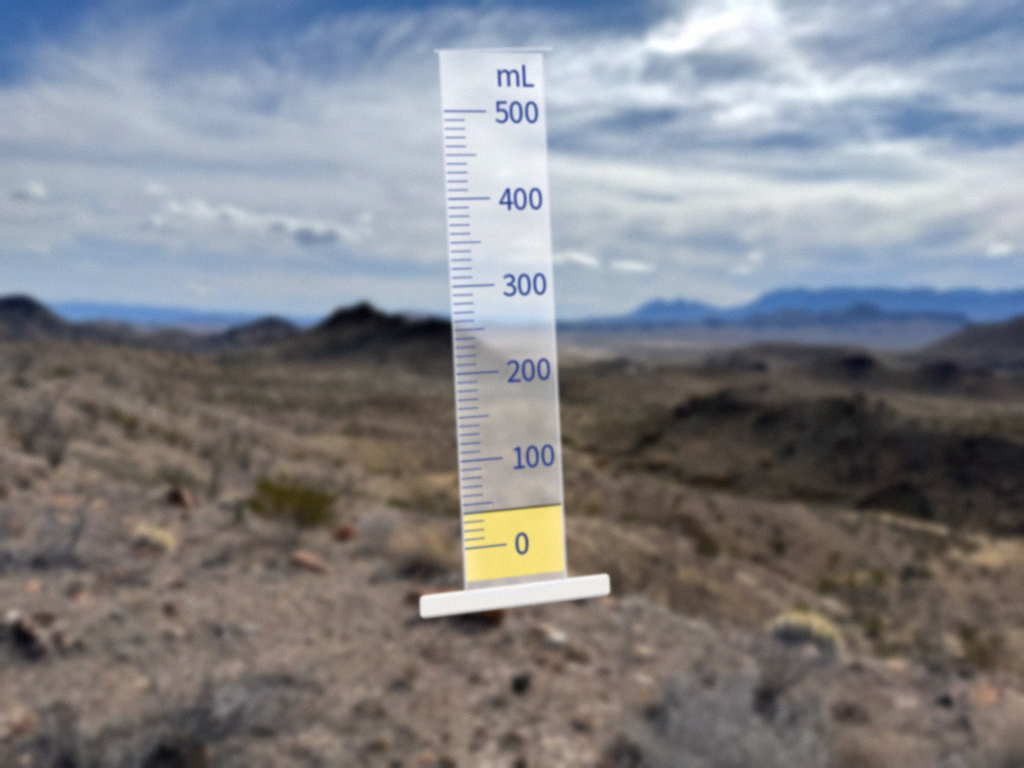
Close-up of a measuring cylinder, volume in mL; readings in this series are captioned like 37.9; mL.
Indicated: 40; mL
